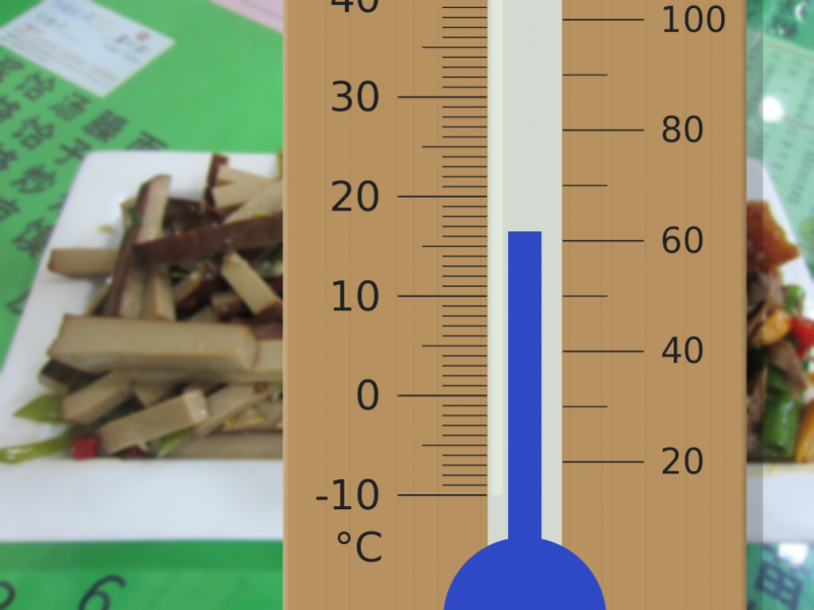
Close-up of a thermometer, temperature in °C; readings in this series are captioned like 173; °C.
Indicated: 16.5; °C
